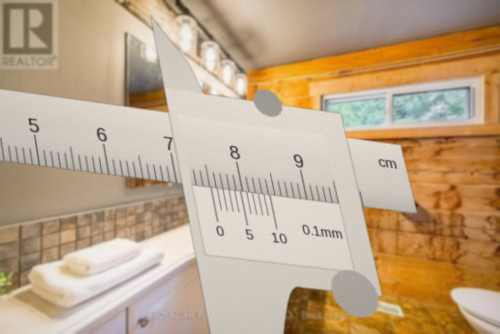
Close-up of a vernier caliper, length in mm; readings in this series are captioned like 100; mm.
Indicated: 75.2; mm
